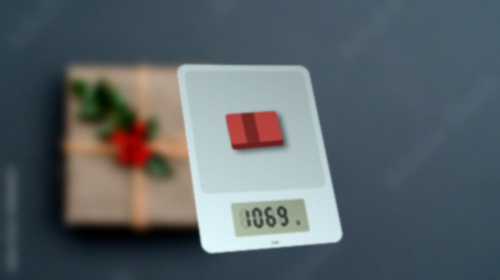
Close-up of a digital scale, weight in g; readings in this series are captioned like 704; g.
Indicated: 1069; g
